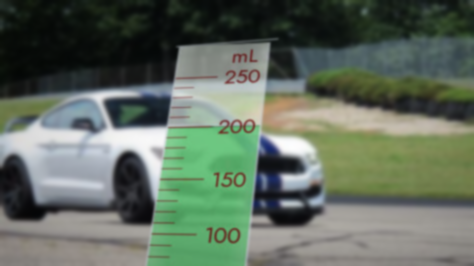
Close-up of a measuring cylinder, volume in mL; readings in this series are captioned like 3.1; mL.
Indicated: 200; mL
